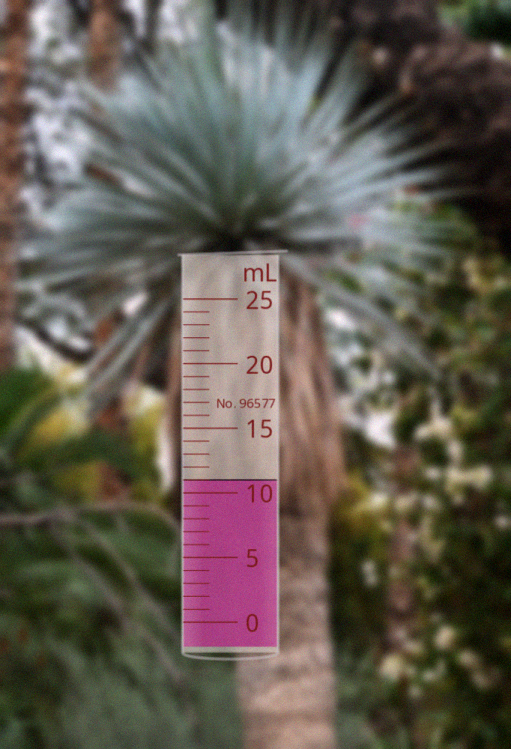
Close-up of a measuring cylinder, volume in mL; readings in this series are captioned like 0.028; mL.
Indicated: 11; mL
